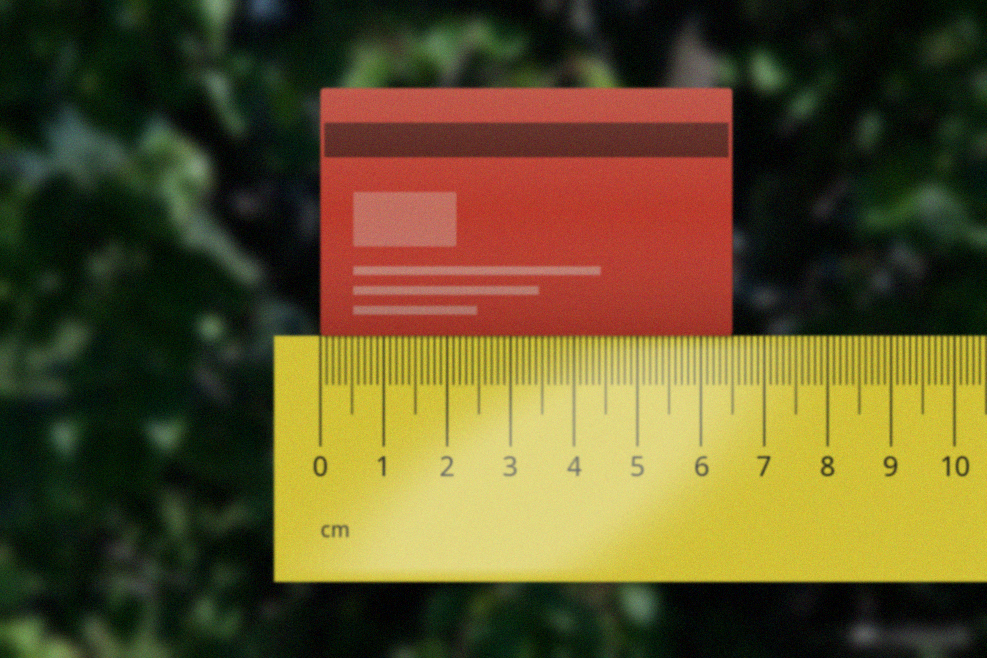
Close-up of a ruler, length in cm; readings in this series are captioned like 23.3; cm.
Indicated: 6.5; cm
